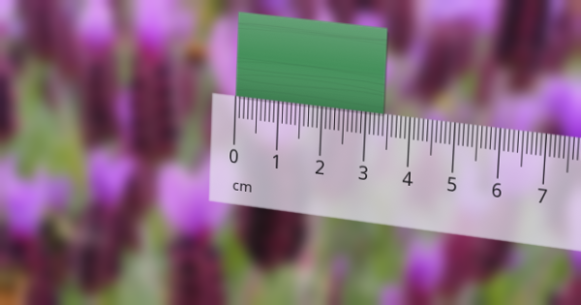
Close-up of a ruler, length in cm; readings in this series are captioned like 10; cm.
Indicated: 3.4; cm
